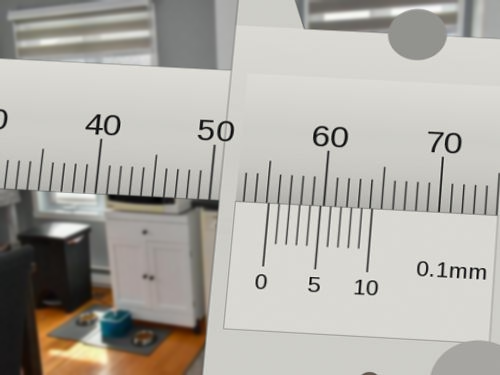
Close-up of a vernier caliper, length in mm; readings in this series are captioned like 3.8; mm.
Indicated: 55.2; mm
